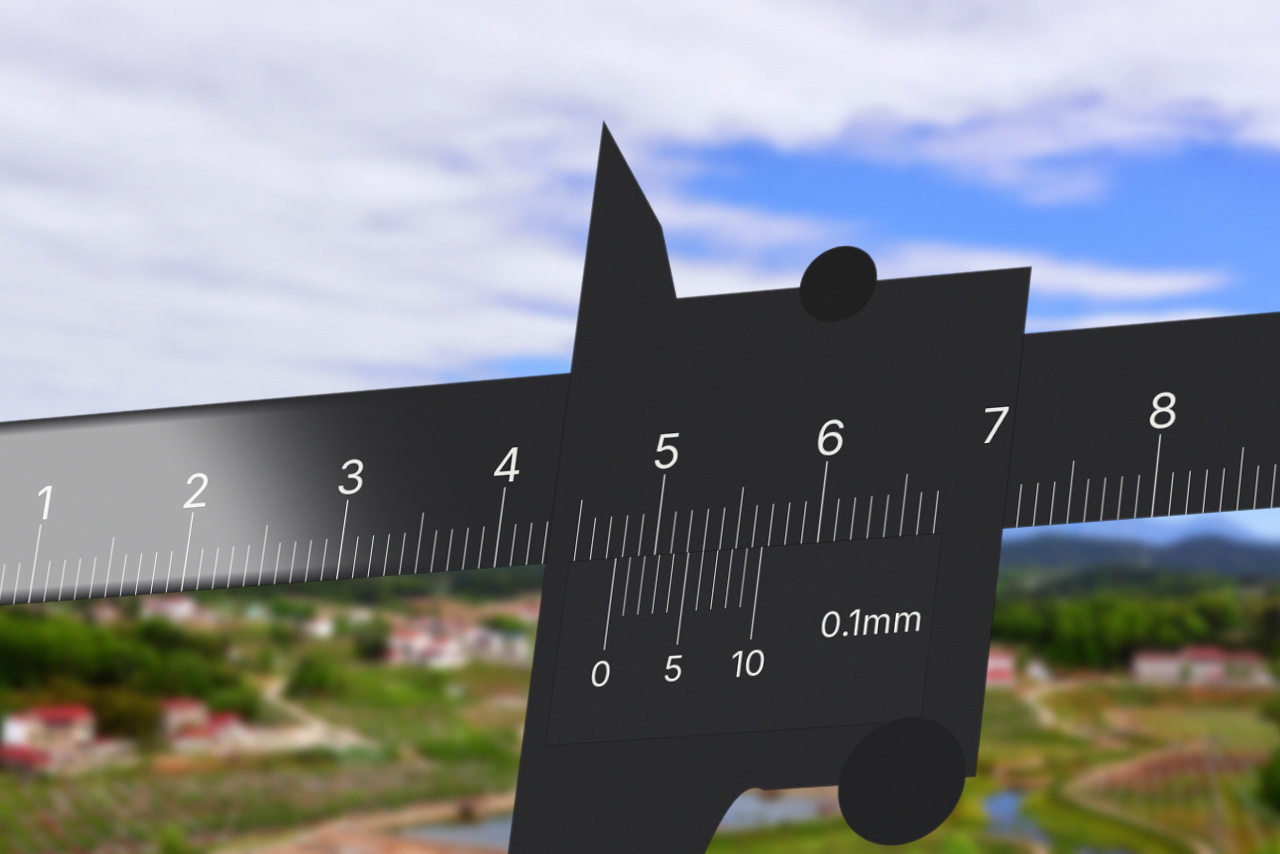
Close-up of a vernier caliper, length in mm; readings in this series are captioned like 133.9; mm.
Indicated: 47.6; mm
